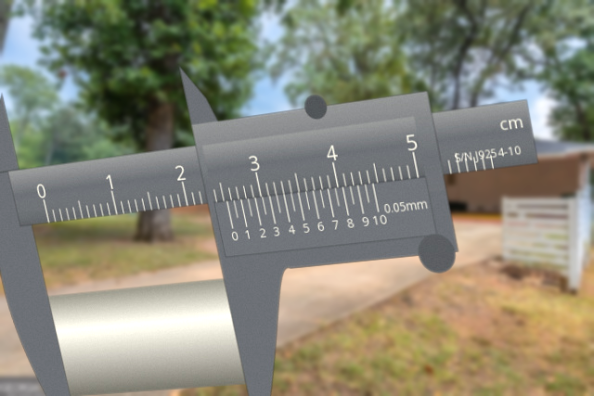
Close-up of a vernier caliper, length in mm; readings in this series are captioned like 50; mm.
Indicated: 25.4; mm
